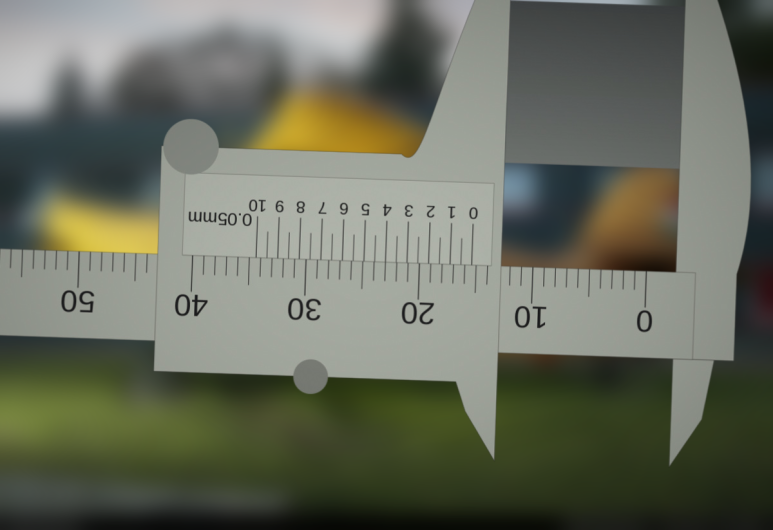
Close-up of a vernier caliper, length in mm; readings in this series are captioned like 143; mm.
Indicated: 15.4; mm
